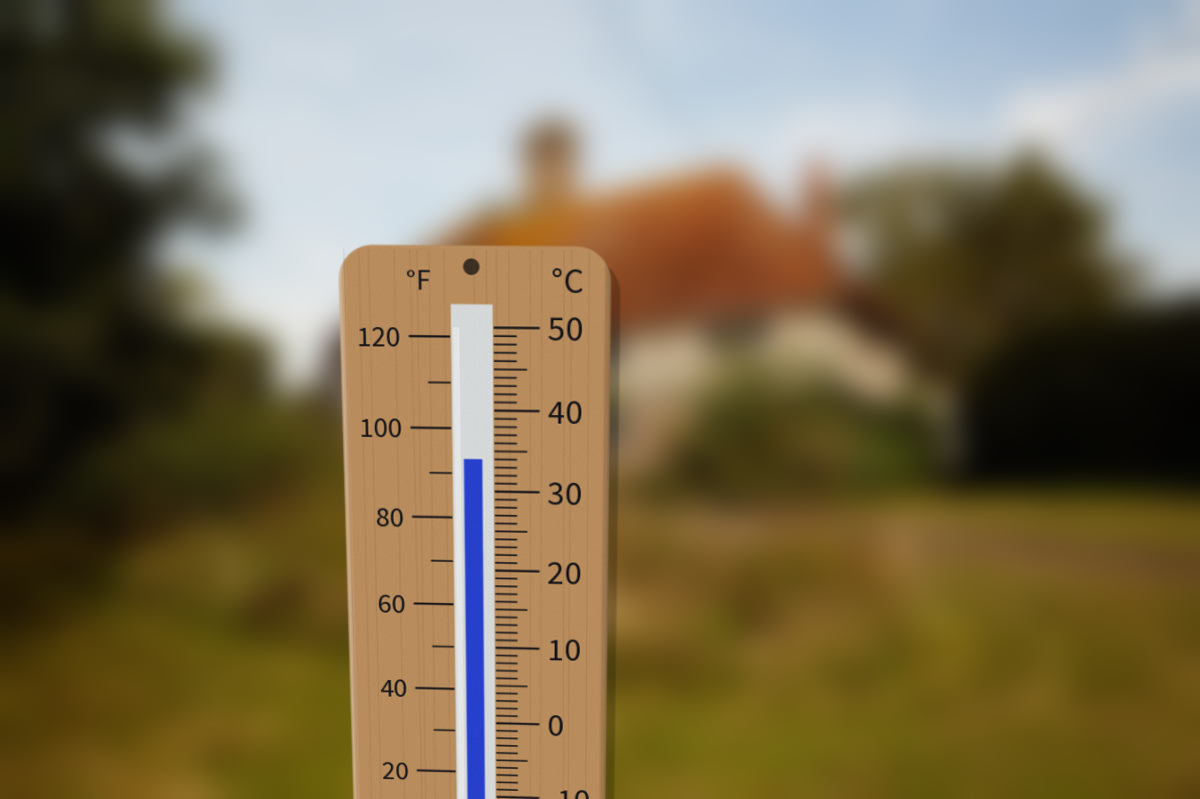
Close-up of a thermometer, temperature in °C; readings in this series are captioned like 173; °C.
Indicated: 34; °C
